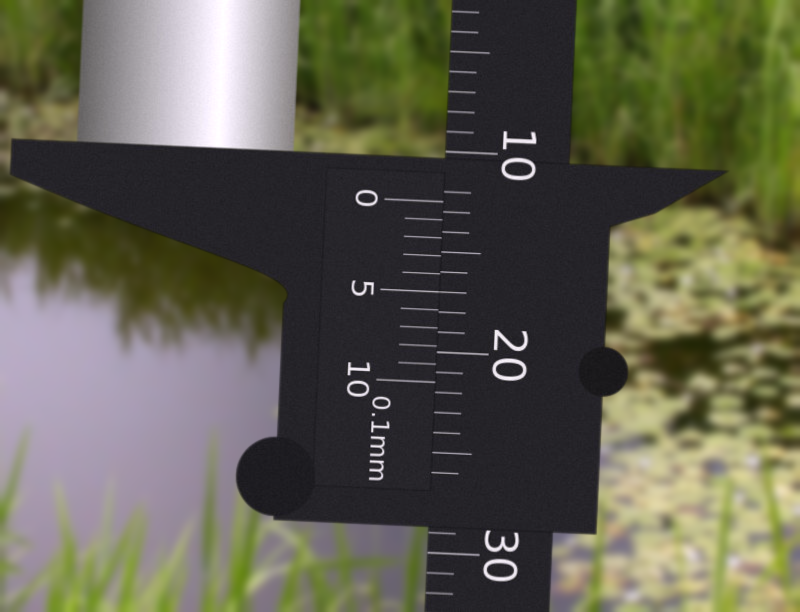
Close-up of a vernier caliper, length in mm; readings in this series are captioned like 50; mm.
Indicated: 12.5; mm
